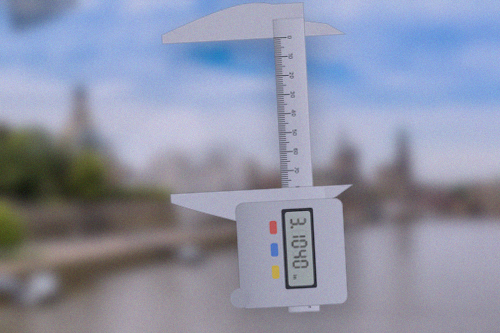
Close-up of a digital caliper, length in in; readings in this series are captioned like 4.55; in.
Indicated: 3.1040; in
